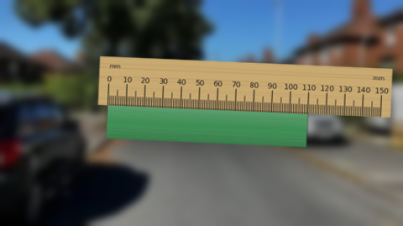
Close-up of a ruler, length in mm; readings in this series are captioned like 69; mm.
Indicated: 110; mm
